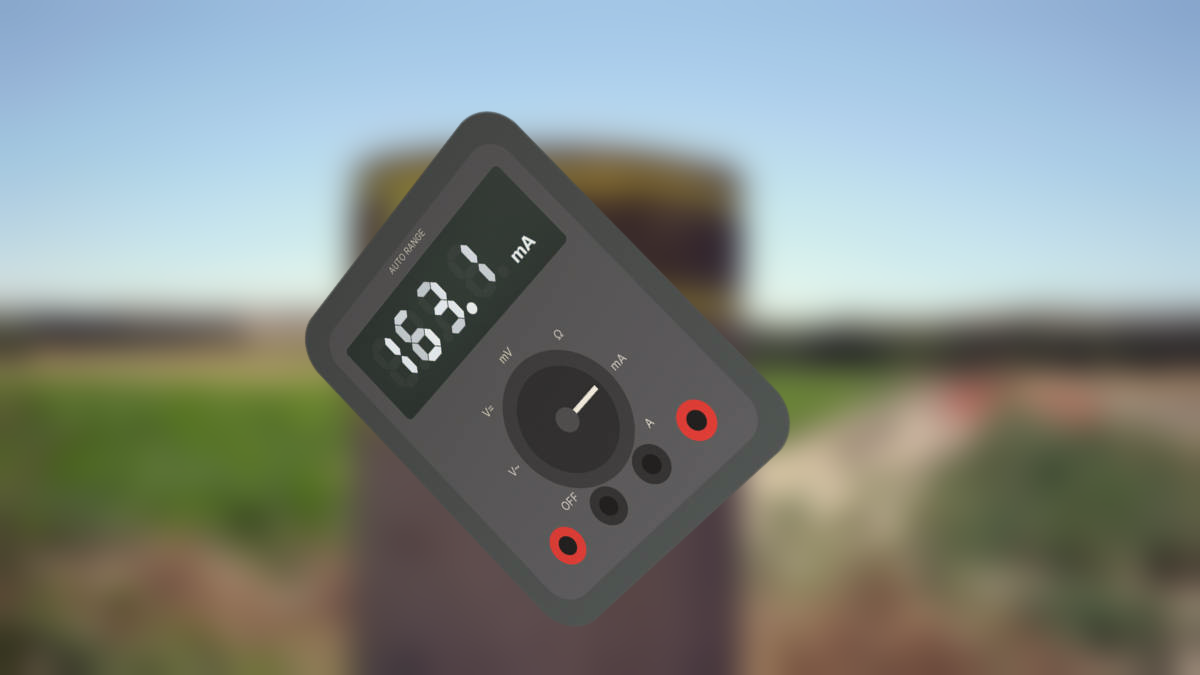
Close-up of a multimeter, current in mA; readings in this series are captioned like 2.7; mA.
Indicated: 163.1; mA
